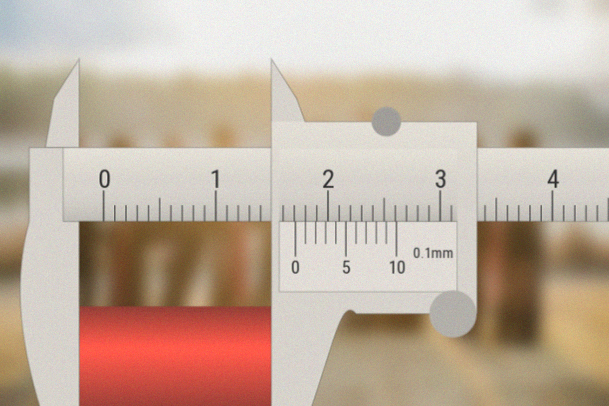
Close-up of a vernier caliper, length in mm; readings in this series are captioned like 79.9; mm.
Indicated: 17.1; mm
